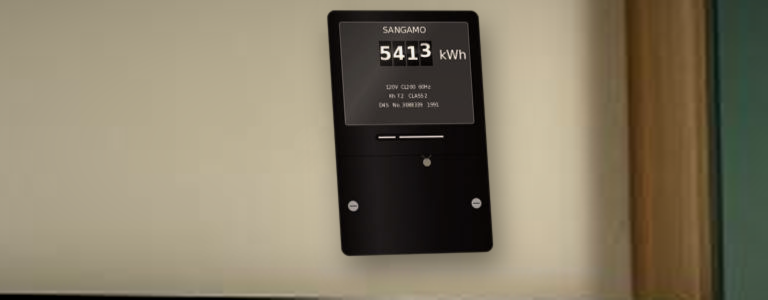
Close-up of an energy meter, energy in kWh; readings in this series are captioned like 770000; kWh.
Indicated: 5413; kWh
